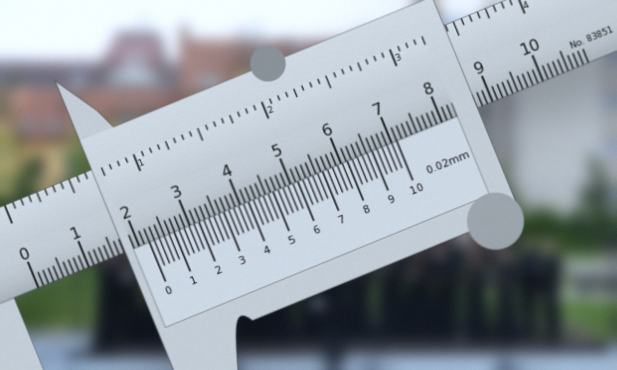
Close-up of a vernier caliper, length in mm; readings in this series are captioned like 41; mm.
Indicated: 22.0; mm
